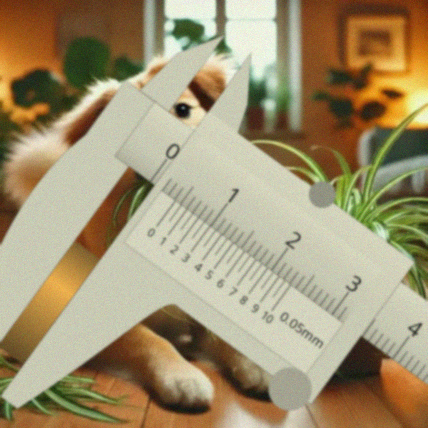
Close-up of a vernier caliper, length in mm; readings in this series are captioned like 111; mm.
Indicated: 4.2; mm
